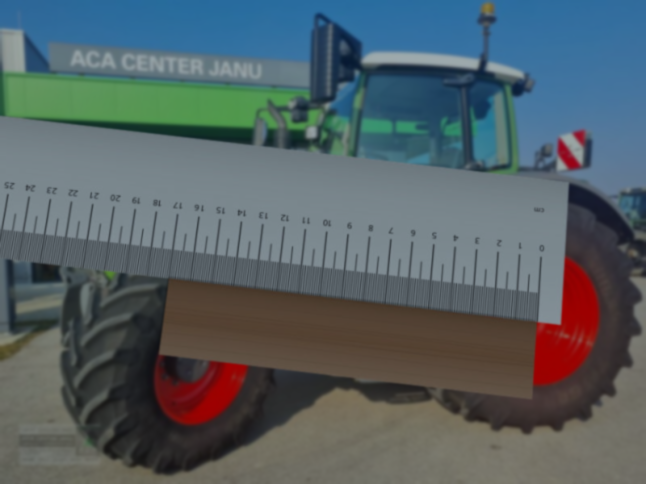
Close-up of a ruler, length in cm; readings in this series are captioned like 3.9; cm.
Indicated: 17; cm
